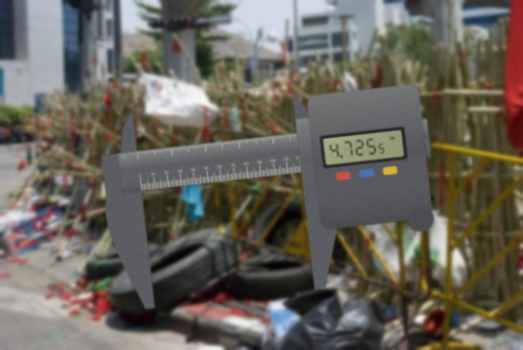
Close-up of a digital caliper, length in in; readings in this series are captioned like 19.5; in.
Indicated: 4.7255; in
